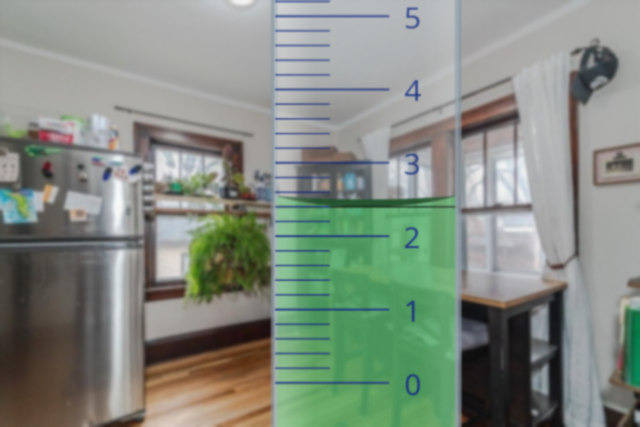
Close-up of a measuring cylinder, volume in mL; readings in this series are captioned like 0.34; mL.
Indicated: 2.4; mL
